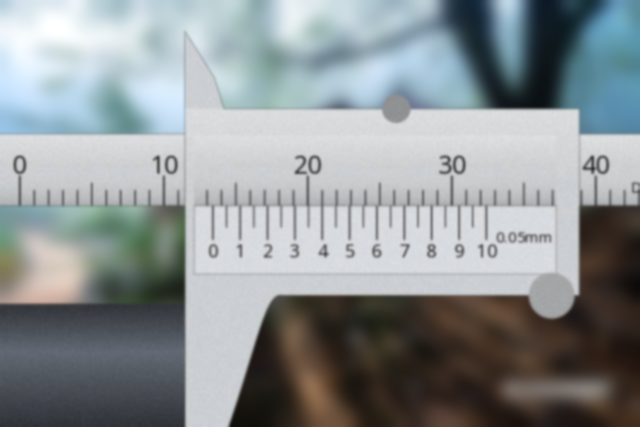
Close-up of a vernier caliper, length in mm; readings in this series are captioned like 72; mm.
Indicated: 13.4; mm
